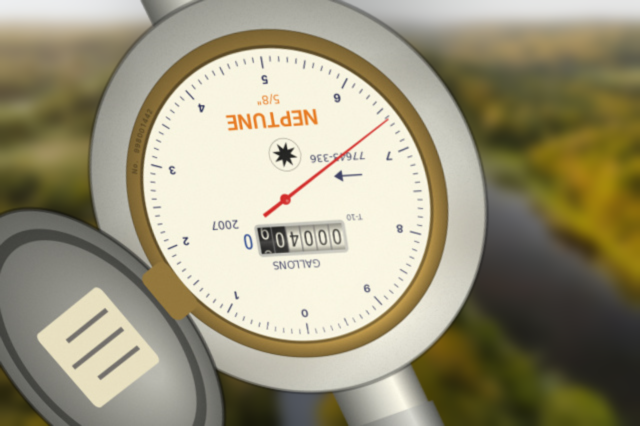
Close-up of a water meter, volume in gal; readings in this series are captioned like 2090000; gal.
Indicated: 4086.6; gal
